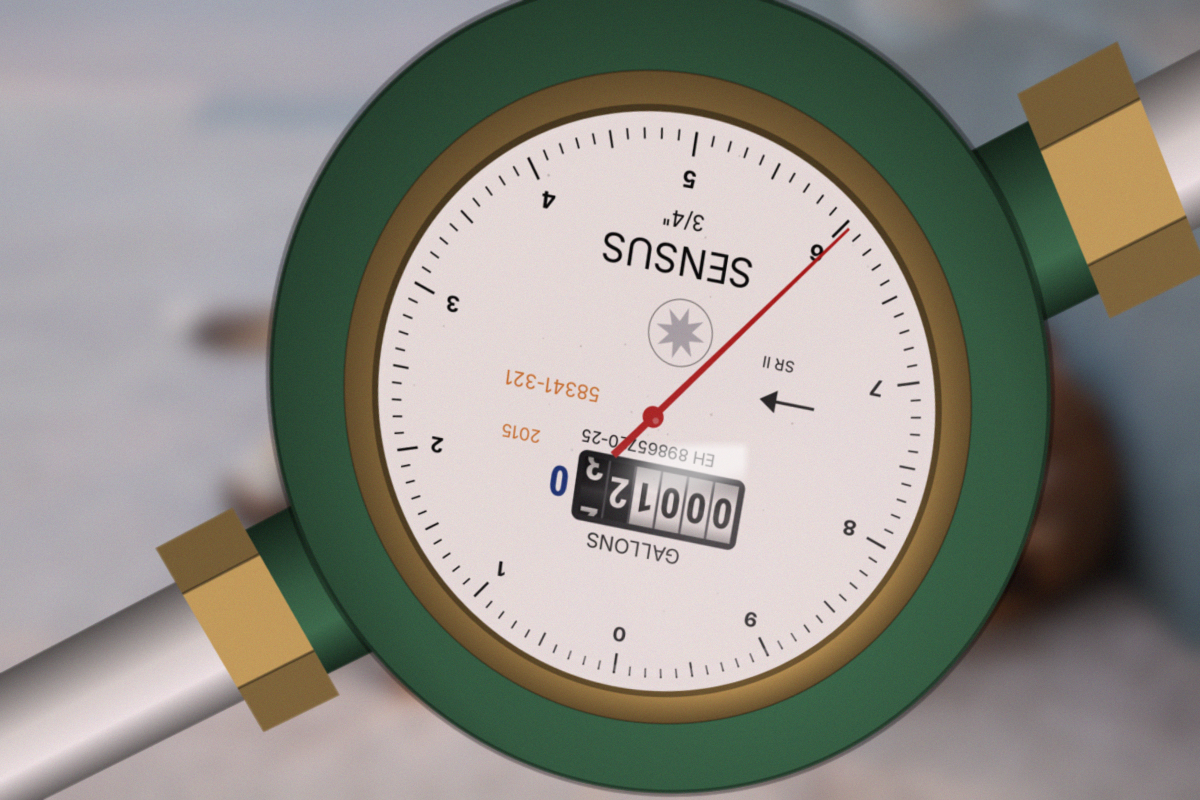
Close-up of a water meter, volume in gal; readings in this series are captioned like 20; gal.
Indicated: 1226.0; gal
